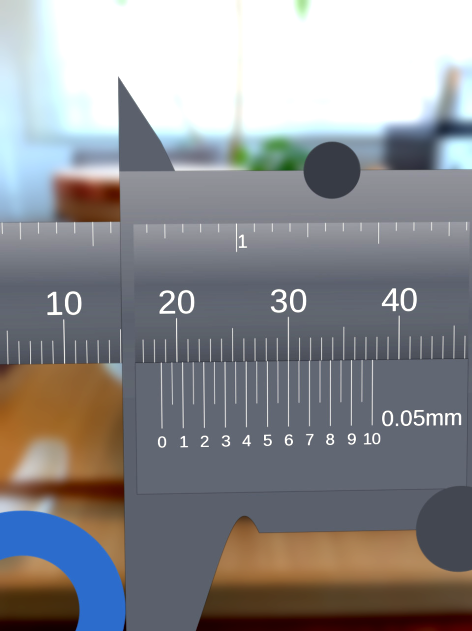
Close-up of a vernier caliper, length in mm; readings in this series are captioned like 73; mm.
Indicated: 18.6; mm
